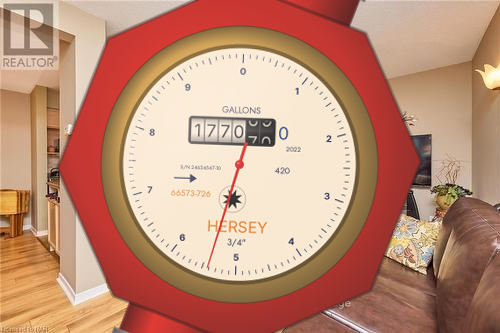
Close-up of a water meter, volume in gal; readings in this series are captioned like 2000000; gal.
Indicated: 1770695.4; gal
